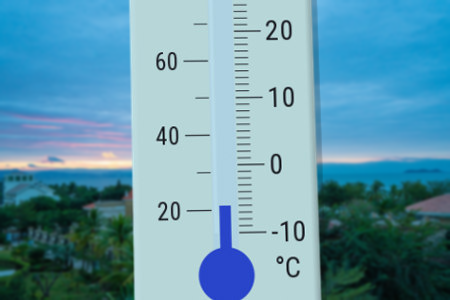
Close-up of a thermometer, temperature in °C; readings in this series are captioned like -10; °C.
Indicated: -6; °C
